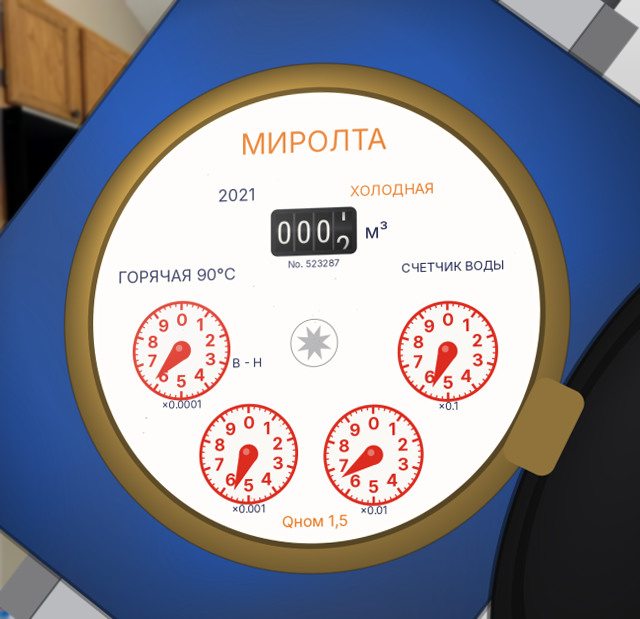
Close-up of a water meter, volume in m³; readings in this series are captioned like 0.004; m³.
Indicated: 1.5656; m³
